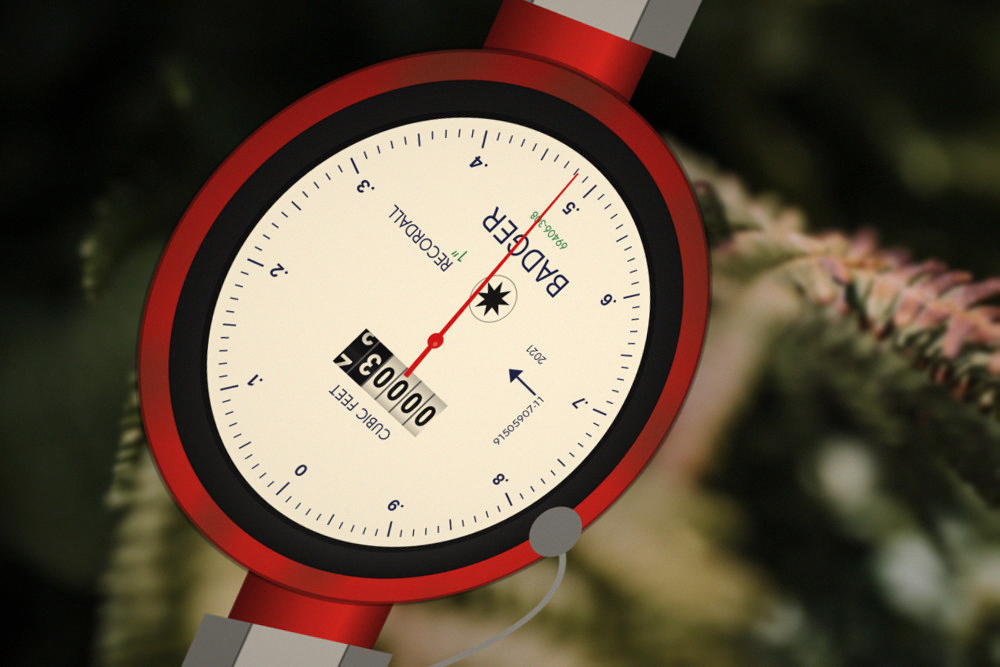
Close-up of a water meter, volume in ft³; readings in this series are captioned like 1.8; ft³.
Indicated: 32.48; ft³
